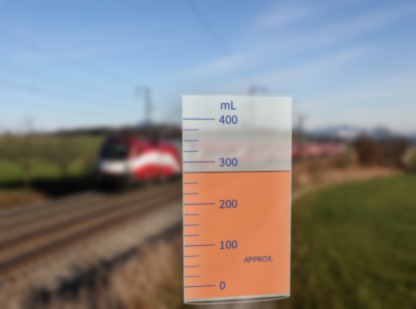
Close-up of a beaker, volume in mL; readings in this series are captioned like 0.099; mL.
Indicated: 275; mL
